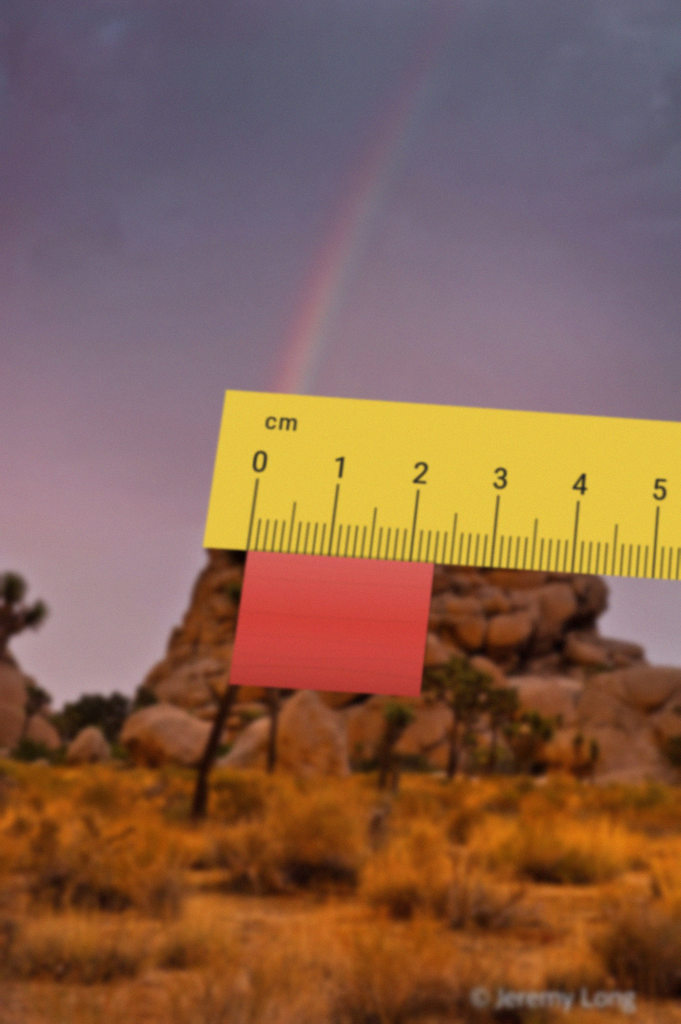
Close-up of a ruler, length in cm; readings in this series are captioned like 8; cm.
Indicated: 2.3; cm
